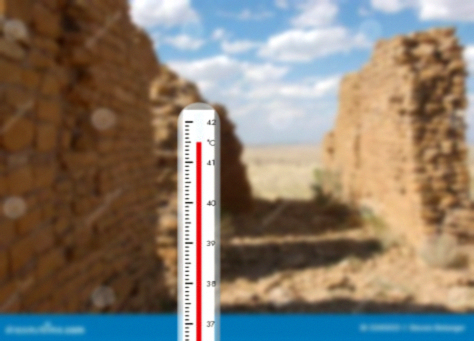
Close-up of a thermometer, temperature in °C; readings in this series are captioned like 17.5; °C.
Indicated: 41.5; °C
